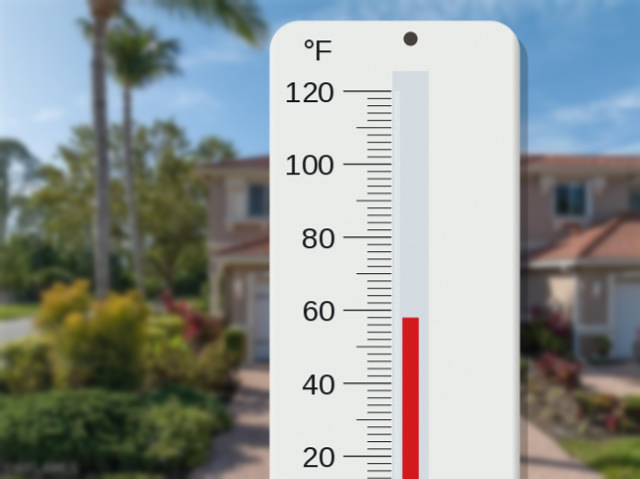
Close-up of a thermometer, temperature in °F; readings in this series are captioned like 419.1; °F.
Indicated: 58; °F
